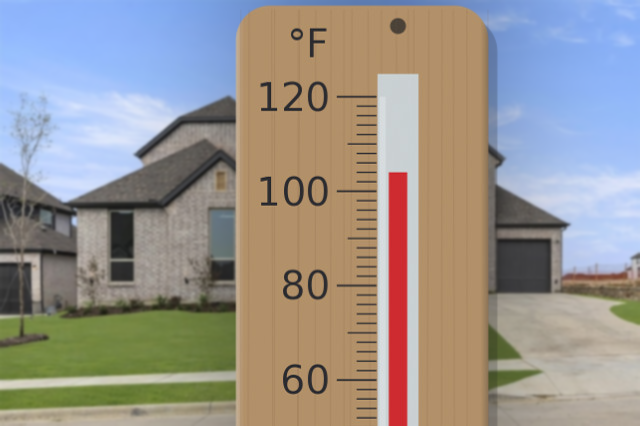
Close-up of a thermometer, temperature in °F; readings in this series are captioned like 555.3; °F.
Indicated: 104; °F
